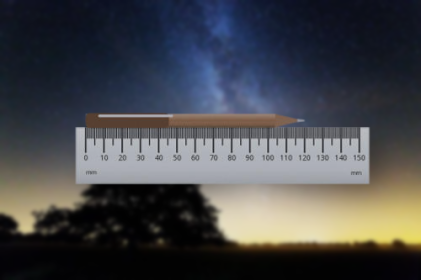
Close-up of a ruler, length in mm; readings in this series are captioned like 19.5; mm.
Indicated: 120; mm
